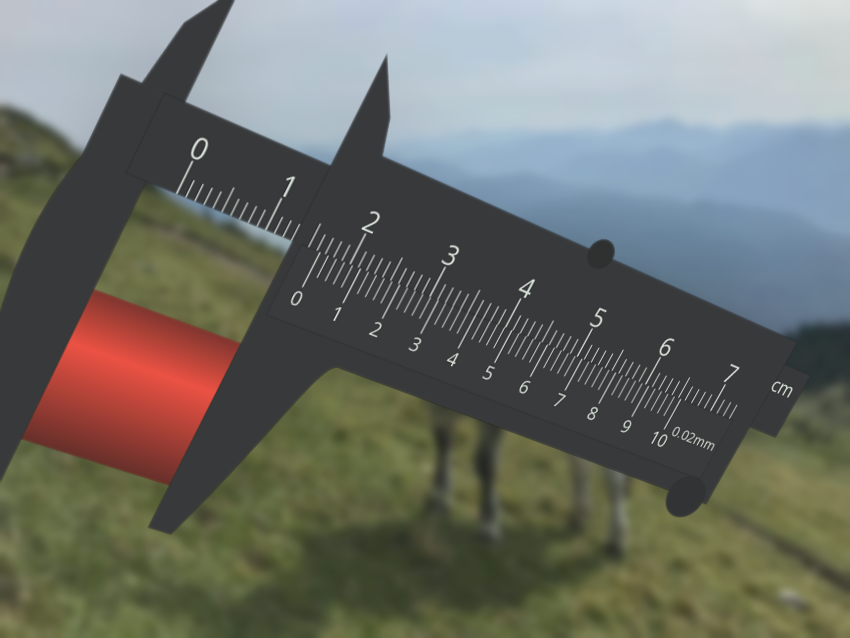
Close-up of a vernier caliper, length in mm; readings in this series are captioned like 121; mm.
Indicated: 16.4; mm
